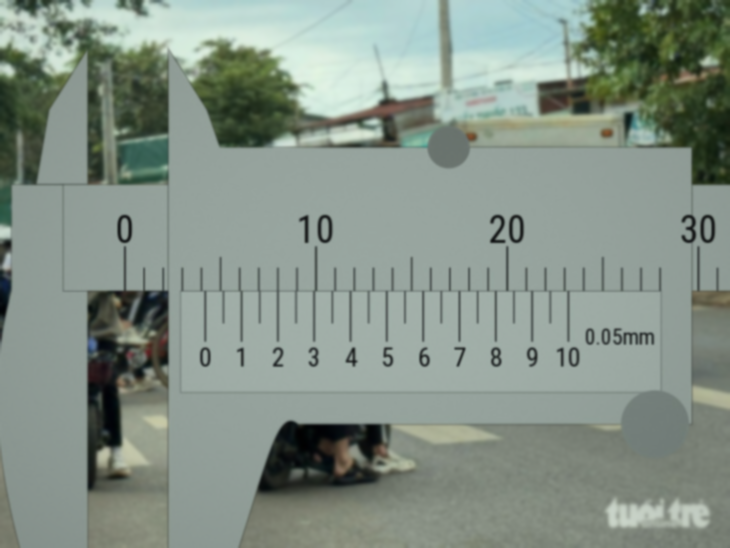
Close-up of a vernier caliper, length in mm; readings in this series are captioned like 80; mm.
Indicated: 4.2; mm
